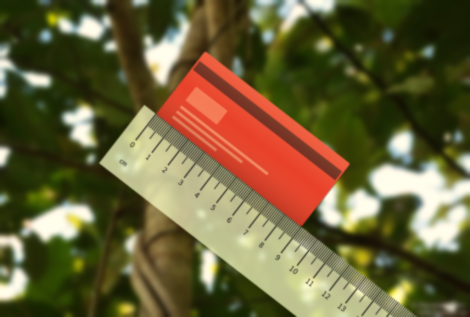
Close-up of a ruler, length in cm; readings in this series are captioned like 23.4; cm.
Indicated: 9; cm
